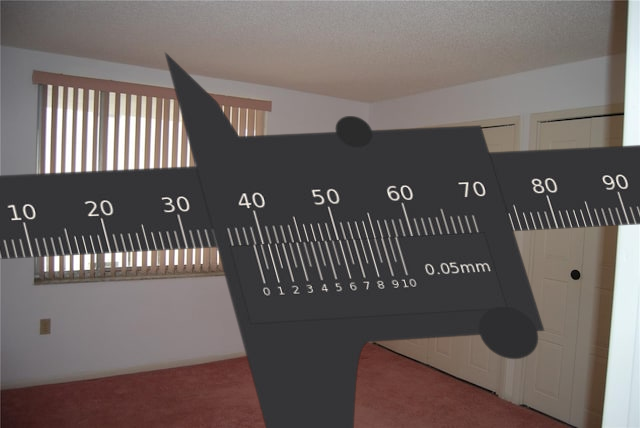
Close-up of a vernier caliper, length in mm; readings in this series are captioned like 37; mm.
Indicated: 38.8; mm
